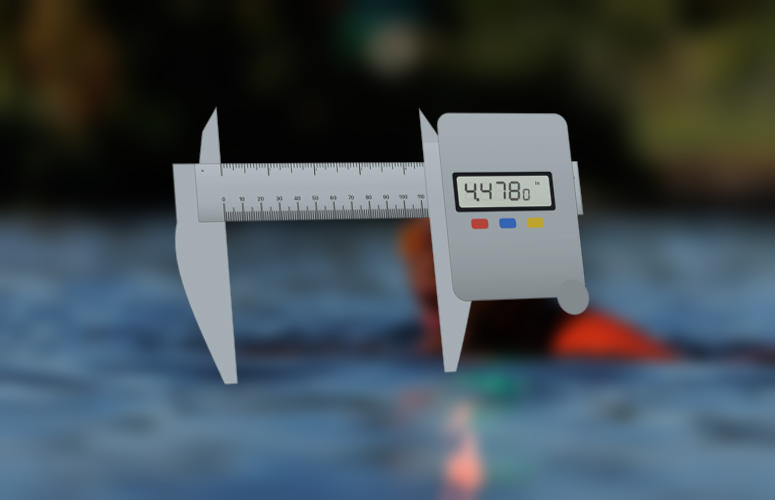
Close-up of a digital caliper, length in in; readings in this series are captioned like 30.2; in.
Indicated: 4.4780; in
